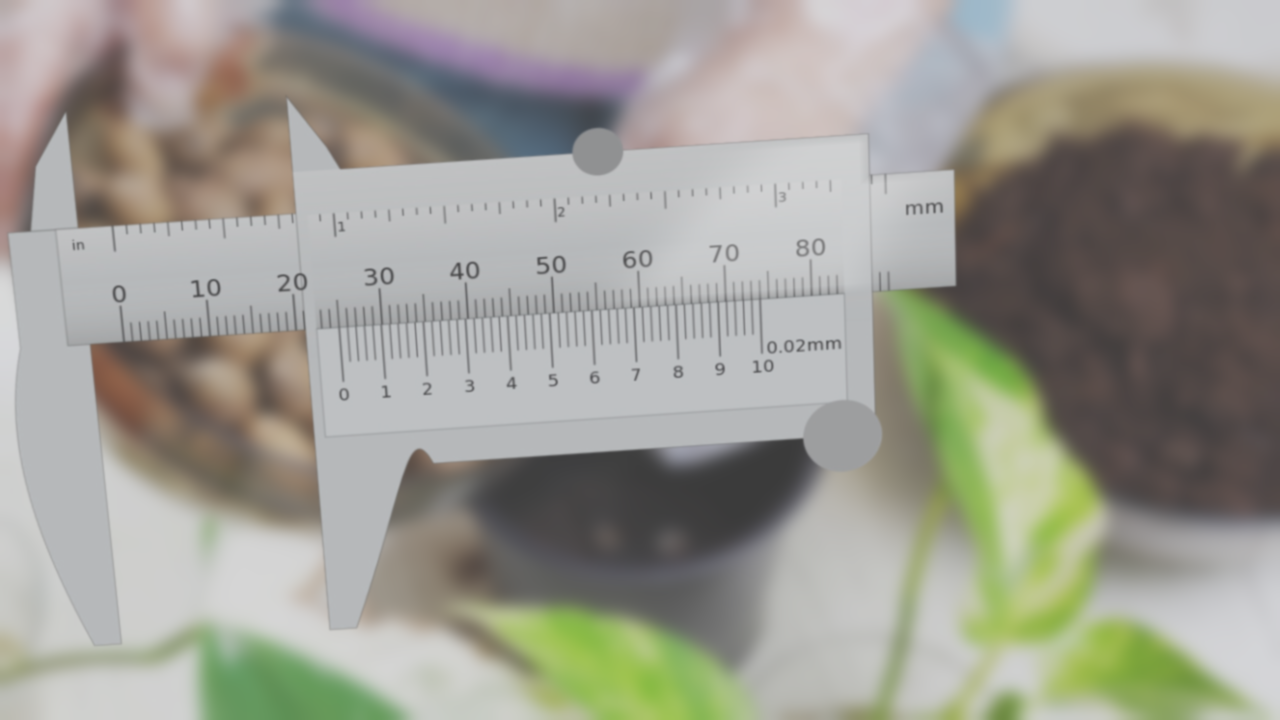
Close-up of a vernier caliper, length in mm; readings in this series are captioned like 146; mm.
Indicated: 25.0; mm
